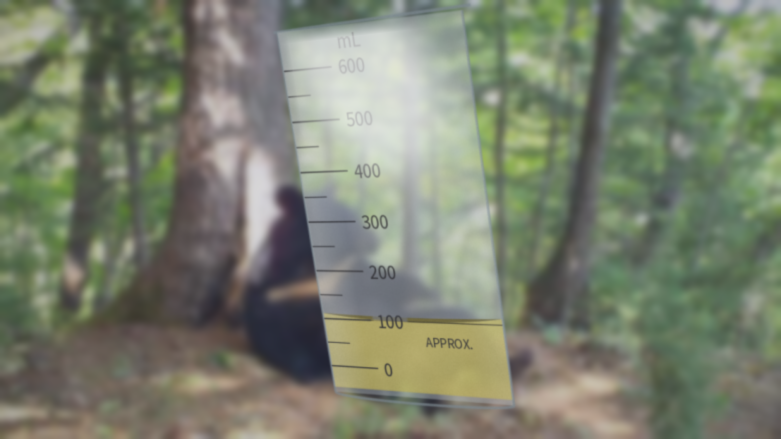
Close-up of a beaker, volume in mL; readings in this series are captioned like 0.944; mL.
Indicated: 100; mL
